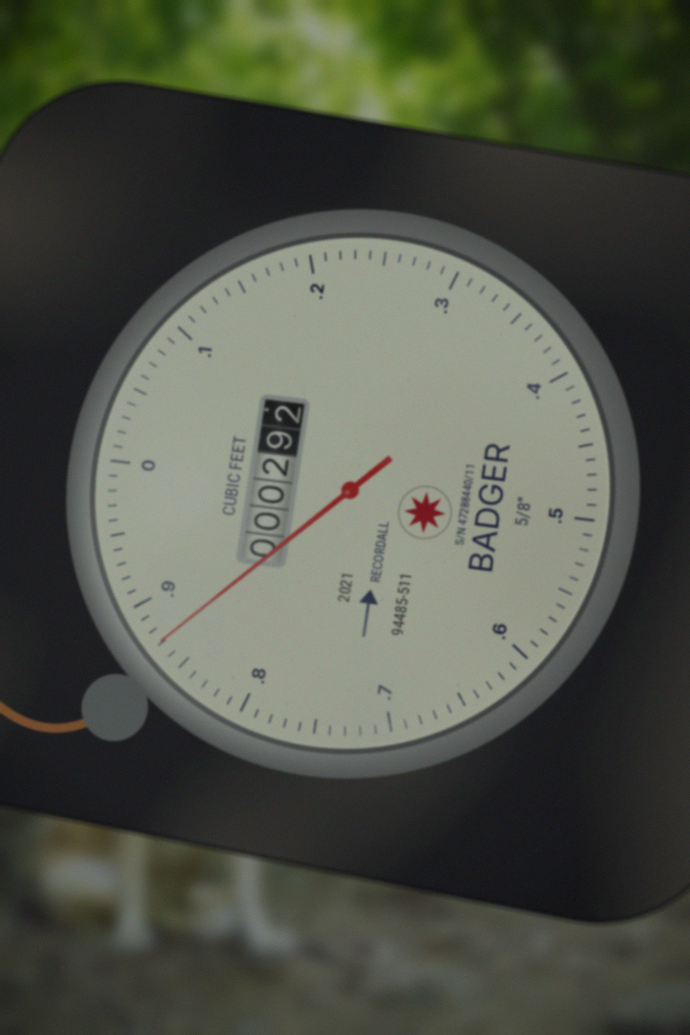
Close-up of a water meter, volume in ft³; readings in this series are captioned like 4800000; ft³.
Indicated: 291.87; ft³
